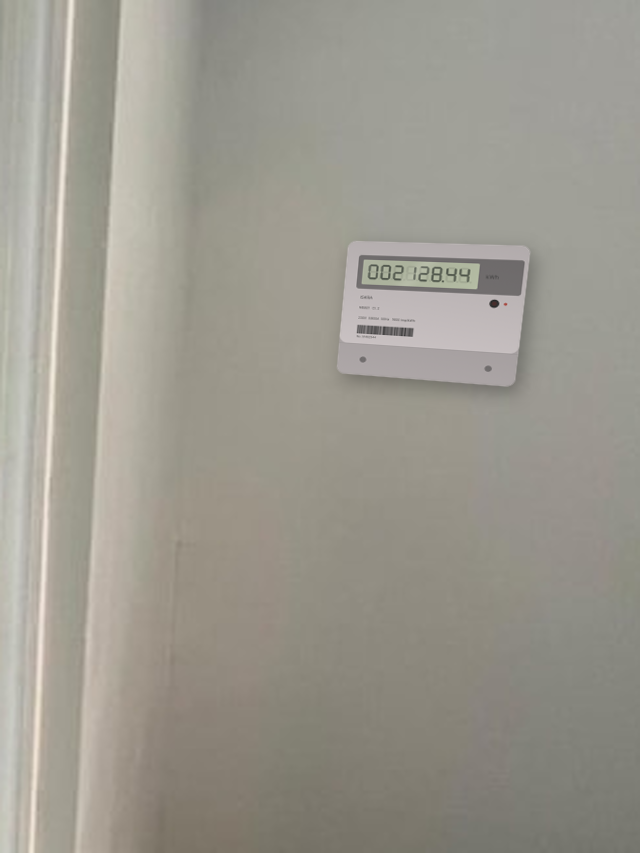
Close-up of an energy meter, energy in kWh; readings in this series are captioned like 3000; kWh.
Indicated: 2128.44; kWh
